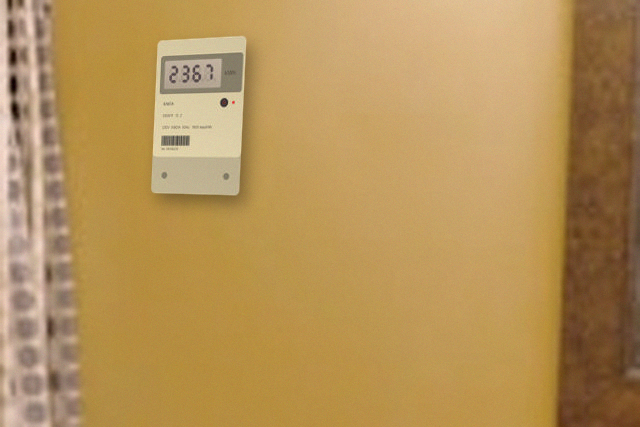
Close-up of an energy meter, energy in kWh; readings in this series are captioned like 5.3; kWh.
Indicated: 2367; kWh
